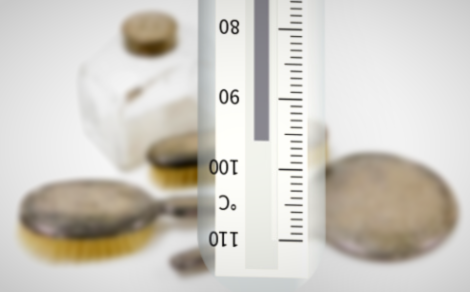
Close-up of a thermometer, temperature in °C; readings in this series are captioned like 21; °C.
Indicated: 96; °C
